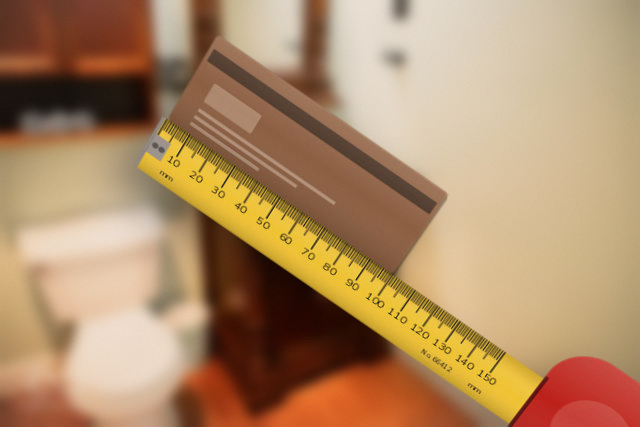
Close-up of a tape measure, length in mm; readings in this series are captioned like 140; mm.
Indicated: 100; mm
